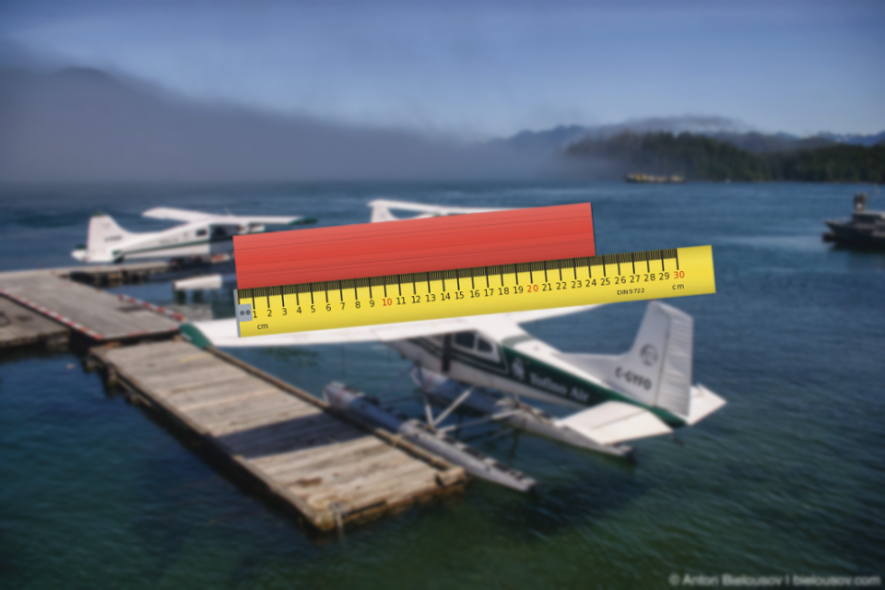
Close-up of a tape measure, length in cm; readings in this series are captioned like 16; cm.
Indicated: 24.5; cm
